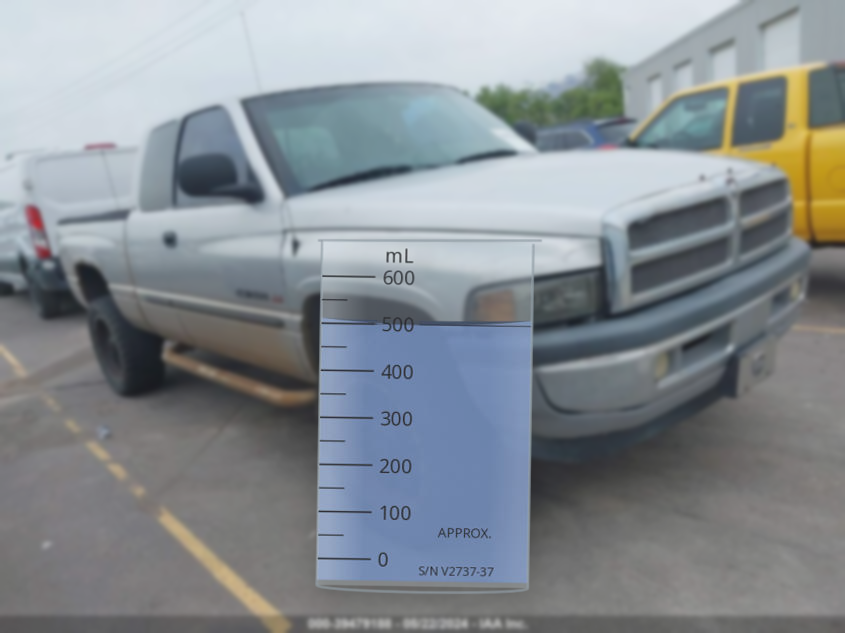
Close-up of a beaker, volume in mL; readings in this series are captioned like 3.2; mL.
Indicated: 500; mL
